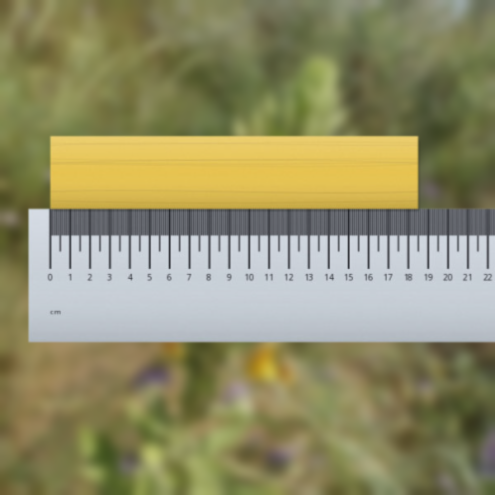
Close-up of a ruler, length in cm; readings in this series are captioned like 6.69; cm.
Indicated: 18.5; cm
